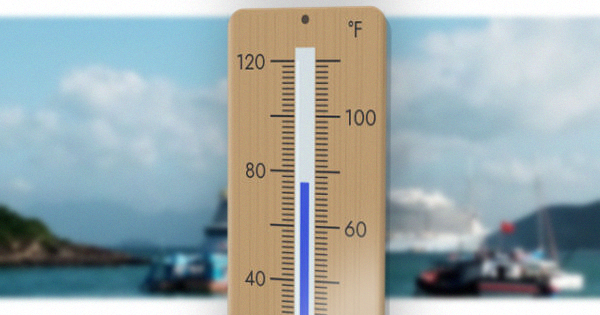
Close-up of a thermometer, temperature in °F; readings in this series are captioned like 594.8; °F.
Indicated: 76; °F
